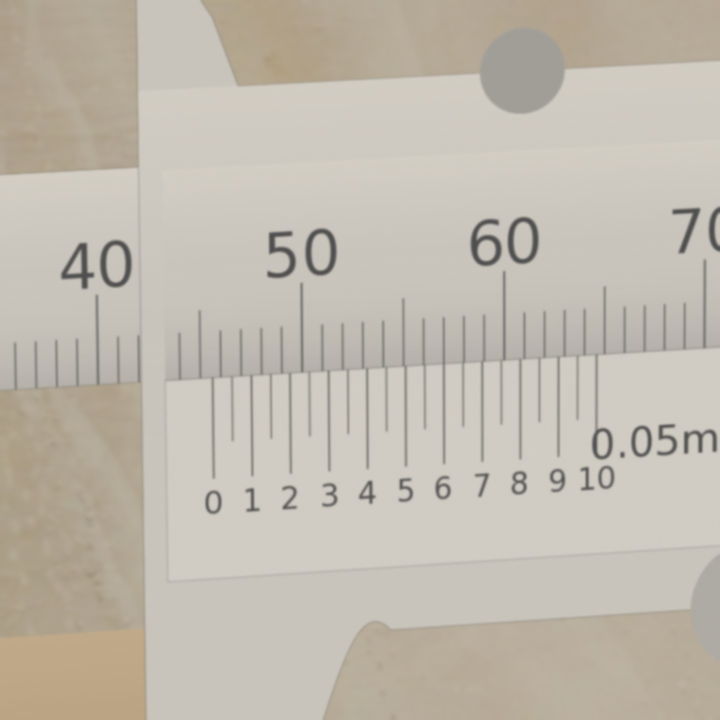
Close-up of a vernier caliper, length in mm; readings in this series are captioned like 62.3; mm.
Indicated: 45.6; mm
